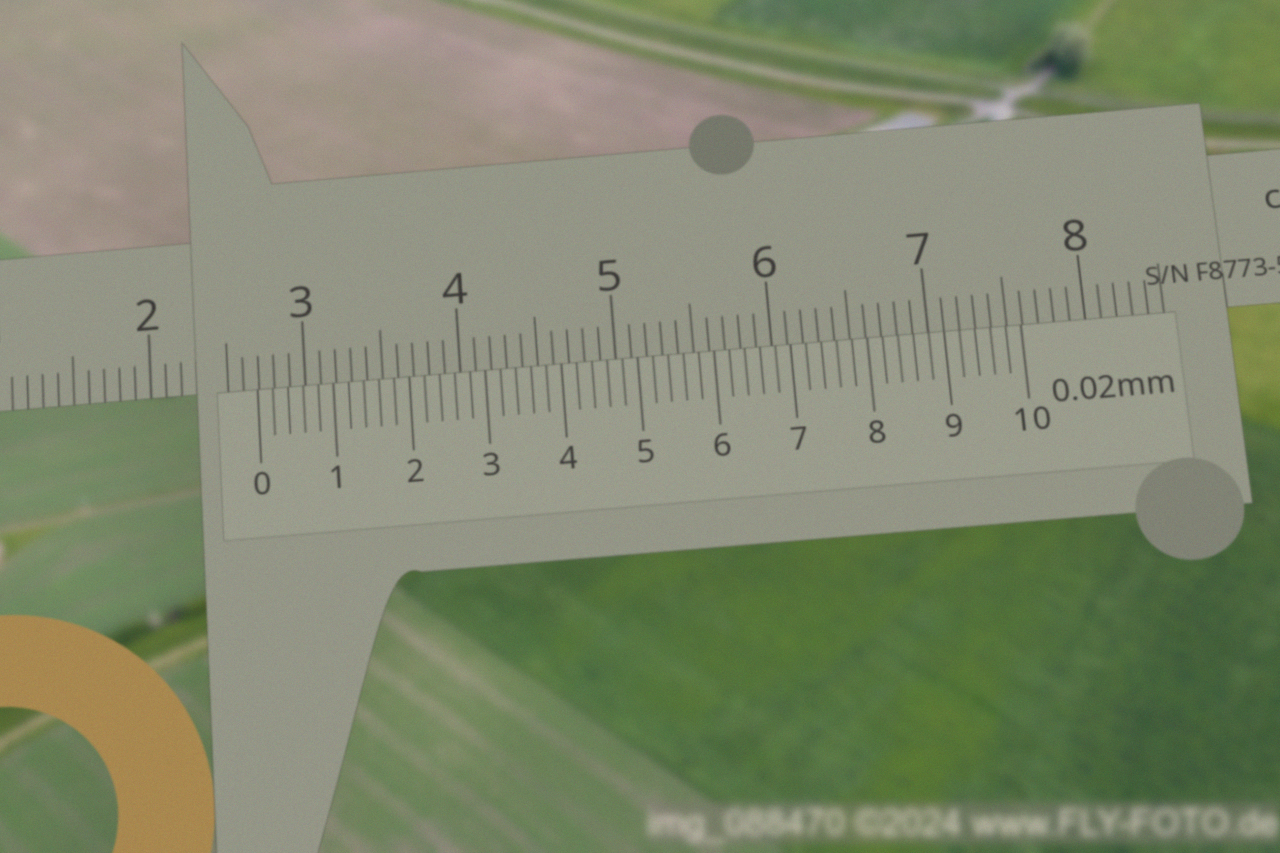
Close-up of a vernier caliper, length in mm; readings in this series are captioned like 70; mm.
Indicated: 26.9; mm
